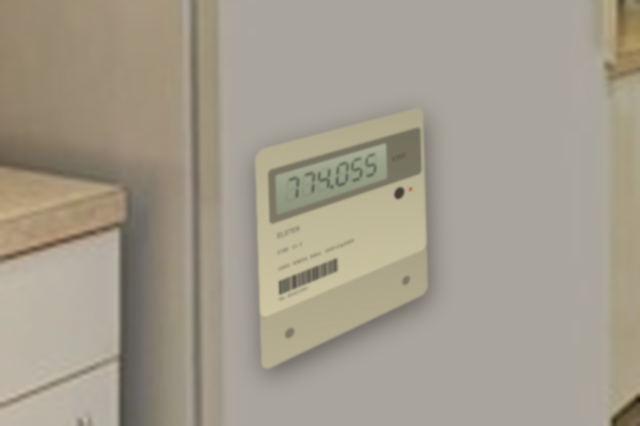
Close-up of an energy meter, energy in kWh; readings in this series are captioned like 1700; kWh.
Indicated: 774.055; kWh
